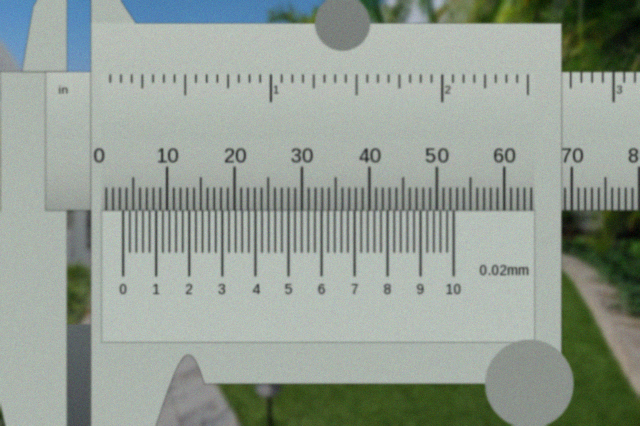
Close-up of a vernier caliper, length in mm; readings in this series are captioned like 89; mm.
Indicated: 3.5; mm
